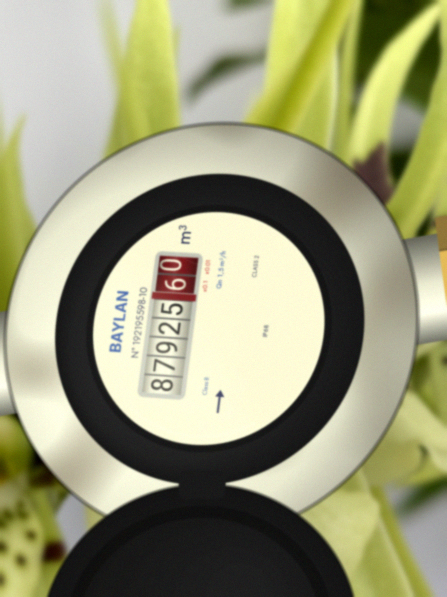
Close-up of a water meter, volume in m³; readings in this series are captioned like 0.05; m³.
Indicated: 87925.60; m³
